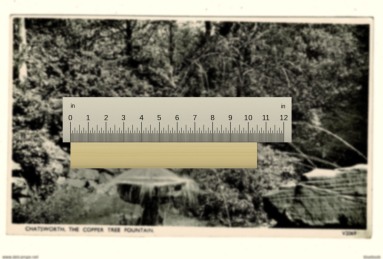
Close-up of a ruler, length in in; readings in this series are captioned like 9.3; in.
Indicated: 10.5; in
